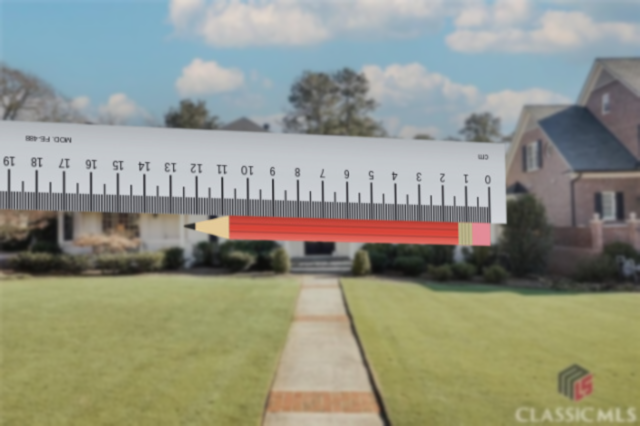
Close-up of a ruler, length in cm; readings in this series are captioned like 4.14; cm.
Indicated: 12.5; cm
